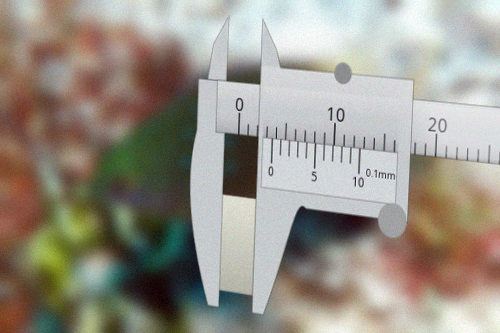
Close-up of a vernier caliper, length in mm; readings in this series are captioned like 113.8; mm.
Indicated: 3.6; mm
